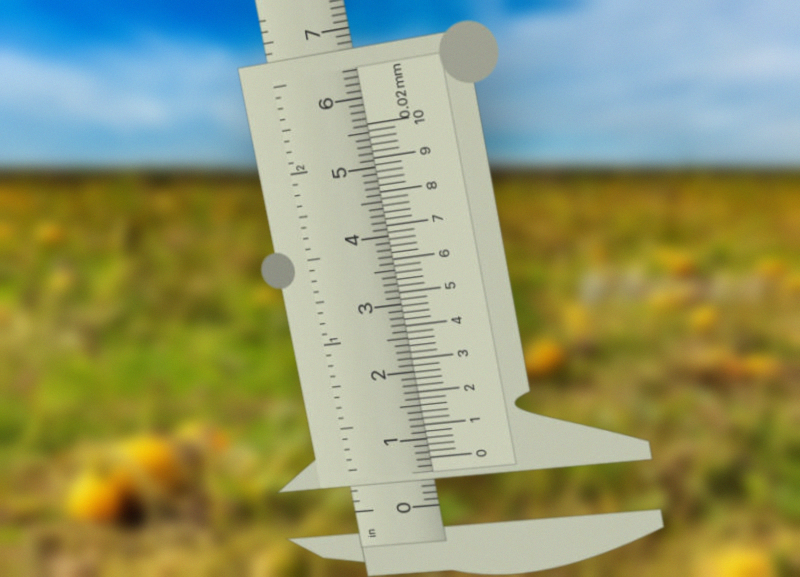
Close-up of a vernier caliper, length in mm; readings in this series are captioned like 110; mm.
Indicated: 7.2; mm
